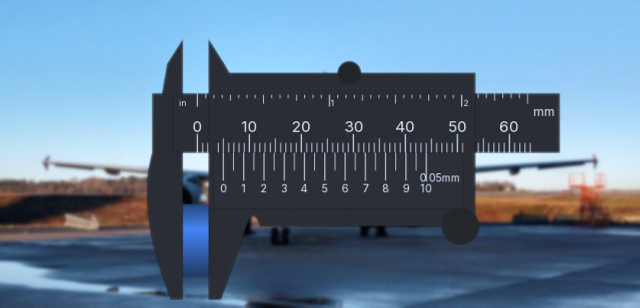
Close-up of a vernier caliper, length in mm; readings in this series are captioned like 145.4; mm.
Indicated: 5.0; mm
